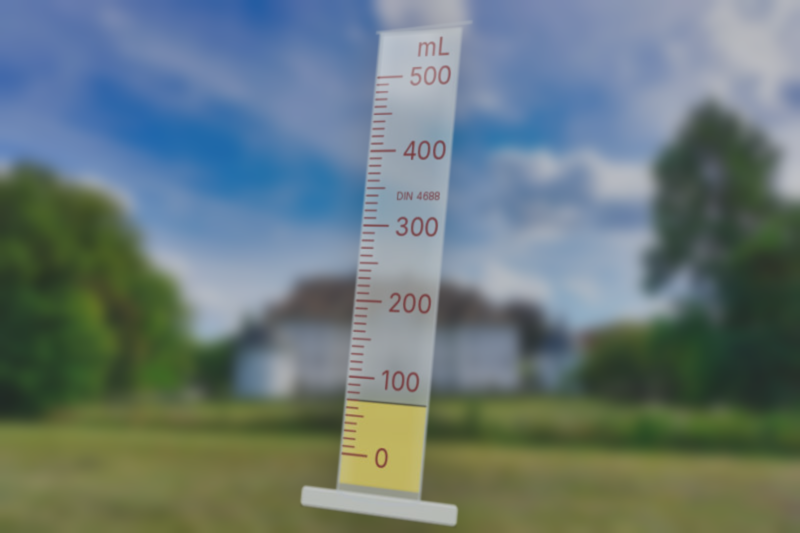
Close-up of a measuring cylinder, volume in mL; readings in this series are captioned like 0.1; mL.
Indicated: 70; mL
